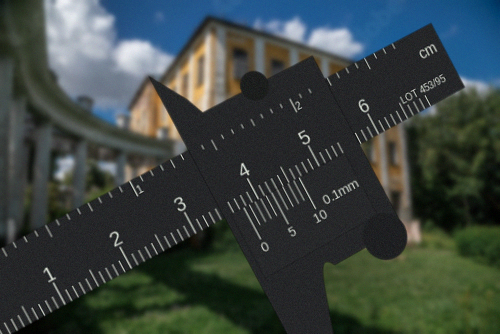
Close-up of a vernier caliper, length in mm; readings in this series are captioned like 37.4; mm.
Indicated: 37.6; mm
